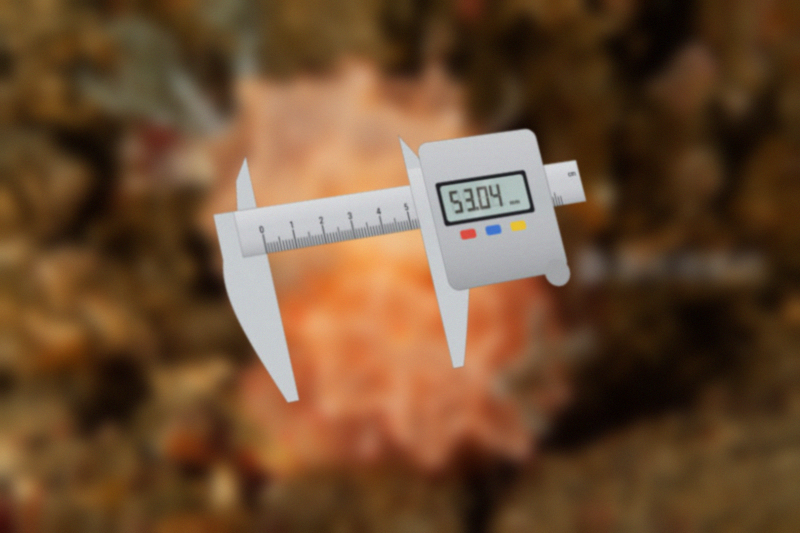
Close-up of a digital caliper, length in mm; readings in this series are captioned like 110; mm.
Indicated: 53.04; mm
